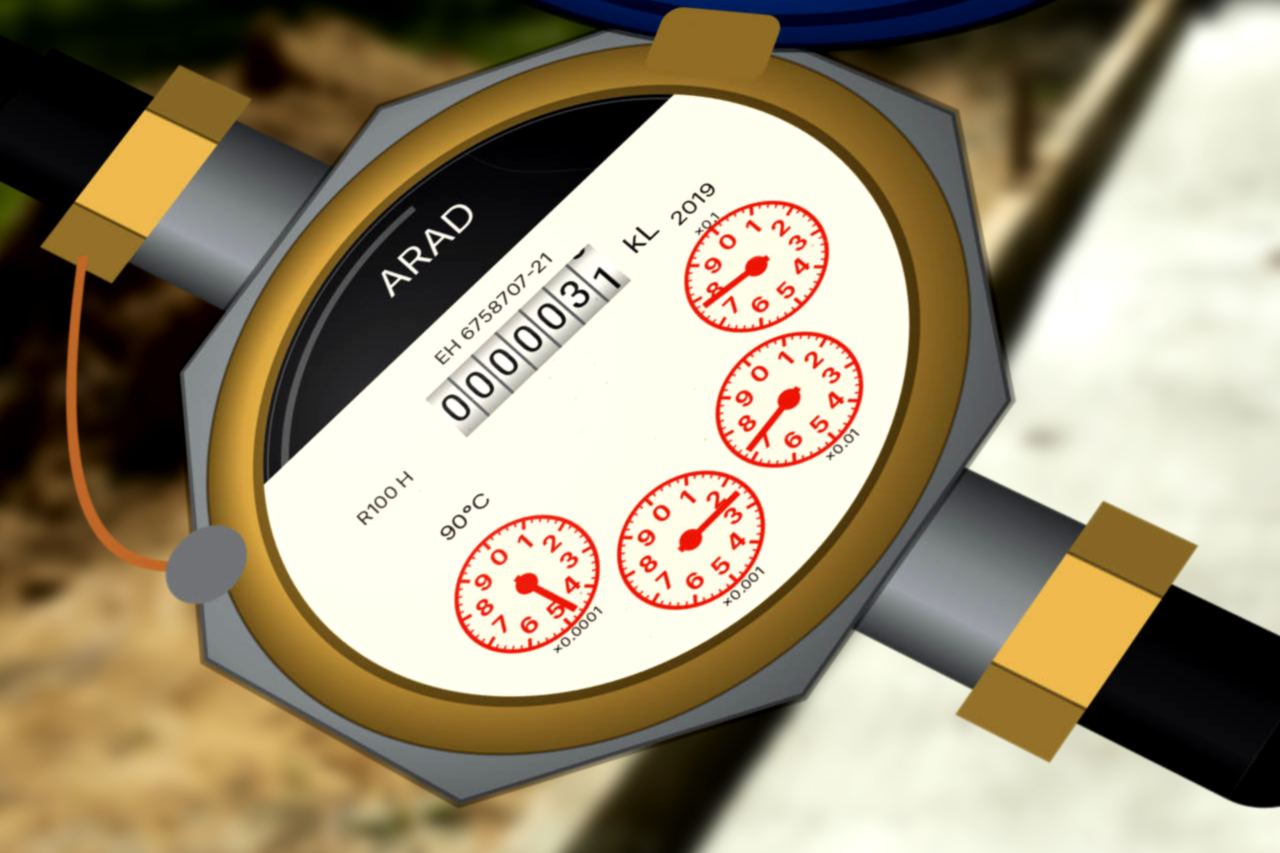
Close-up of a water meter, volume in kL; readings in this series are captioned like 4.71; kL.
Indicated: 30.7724; kL
